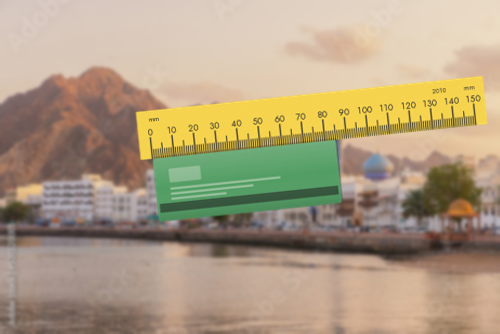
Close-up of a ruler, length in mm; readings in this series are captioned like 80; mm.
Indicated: 85; mm
